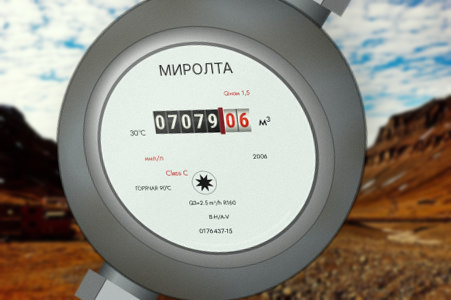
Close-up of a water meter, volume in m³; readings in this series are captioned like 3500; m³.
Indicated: 7079.06; m³
